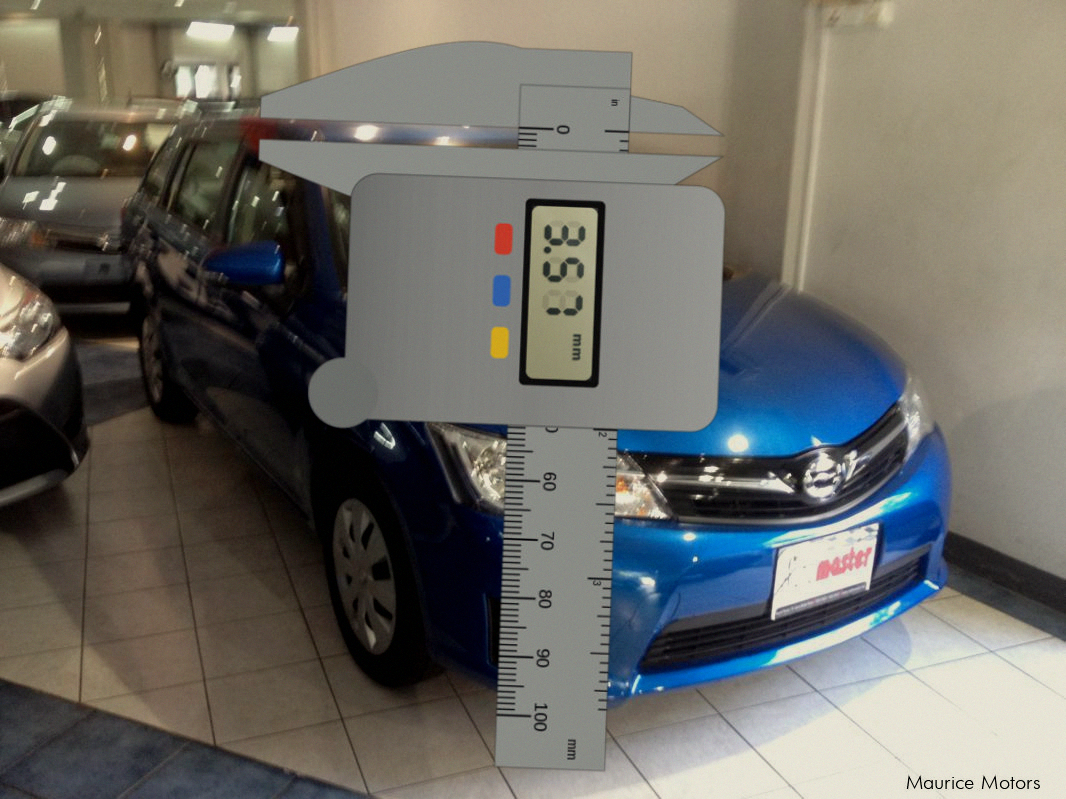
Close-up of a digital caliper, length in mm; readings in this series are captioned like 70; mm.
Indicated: 3.57; mm
